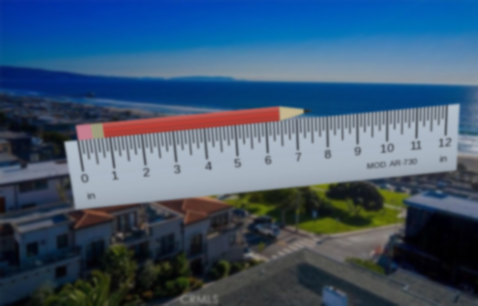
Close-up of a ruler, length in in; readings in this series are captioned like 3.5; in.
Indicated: 7.5; in
